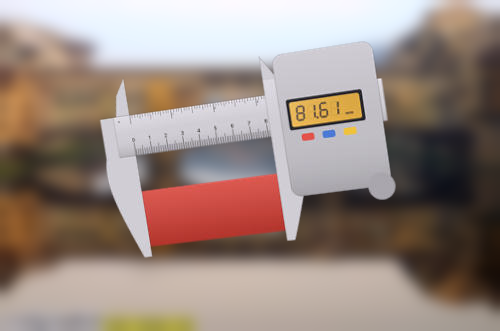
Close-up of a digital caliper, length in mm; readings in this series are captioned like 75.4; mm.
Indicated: 81.61; mm
